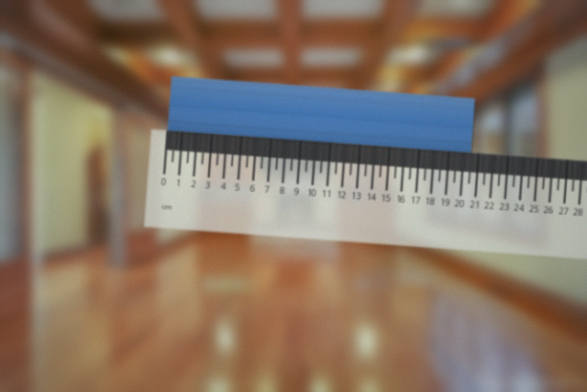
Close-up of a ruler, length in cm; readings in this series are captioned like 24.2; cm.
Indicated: 20.5; cm
